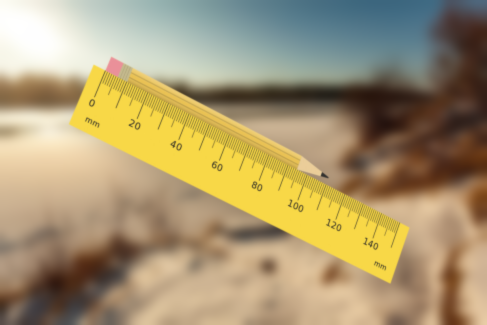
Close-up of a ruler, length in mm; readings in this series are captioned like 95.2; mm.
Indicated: 110; mm
